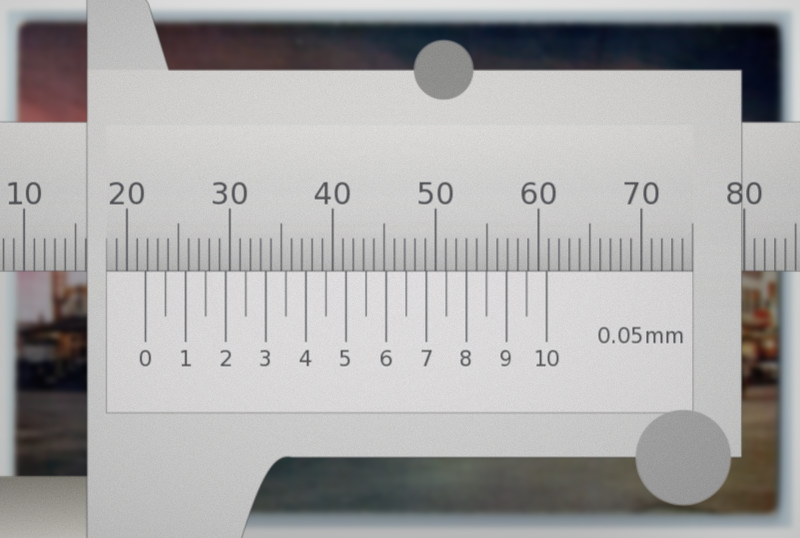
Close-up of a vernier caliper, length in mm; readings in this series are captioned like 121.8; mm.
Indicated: 21.8; mm
